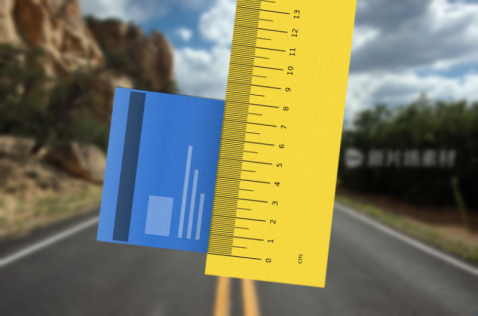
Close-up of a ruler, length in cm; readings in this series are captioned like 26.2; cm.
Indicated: 8; cm
